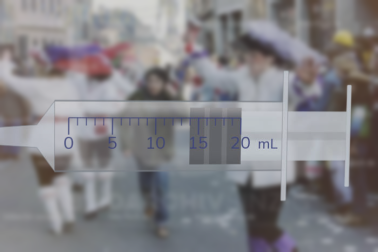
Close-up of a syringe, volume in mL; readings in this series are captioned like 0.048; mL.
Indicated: 14; mL
